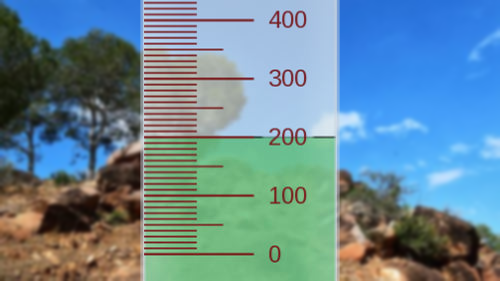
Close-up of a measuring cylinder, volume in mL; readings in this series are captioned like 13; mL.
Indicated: 200; mL
